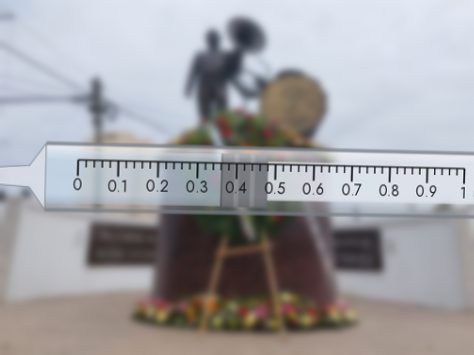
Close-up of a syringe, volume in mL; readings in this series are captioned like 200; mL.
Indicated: 0.36; mL
